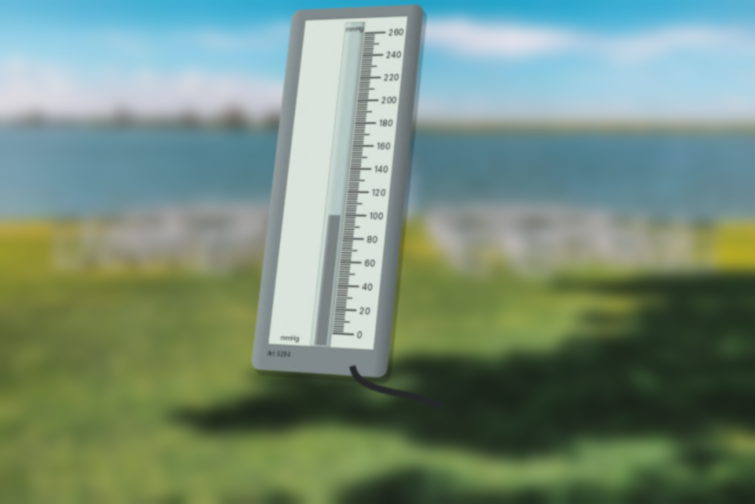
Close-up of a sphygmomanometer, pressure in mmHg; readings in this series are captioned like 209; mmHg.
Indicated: 100; mmHg
